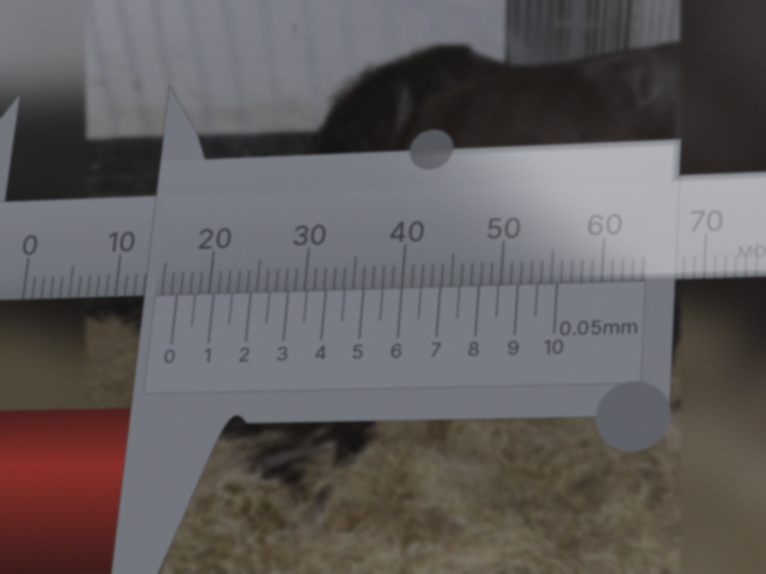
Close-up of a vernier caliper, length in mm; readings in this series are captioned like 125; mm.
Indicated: 16.6; mm
